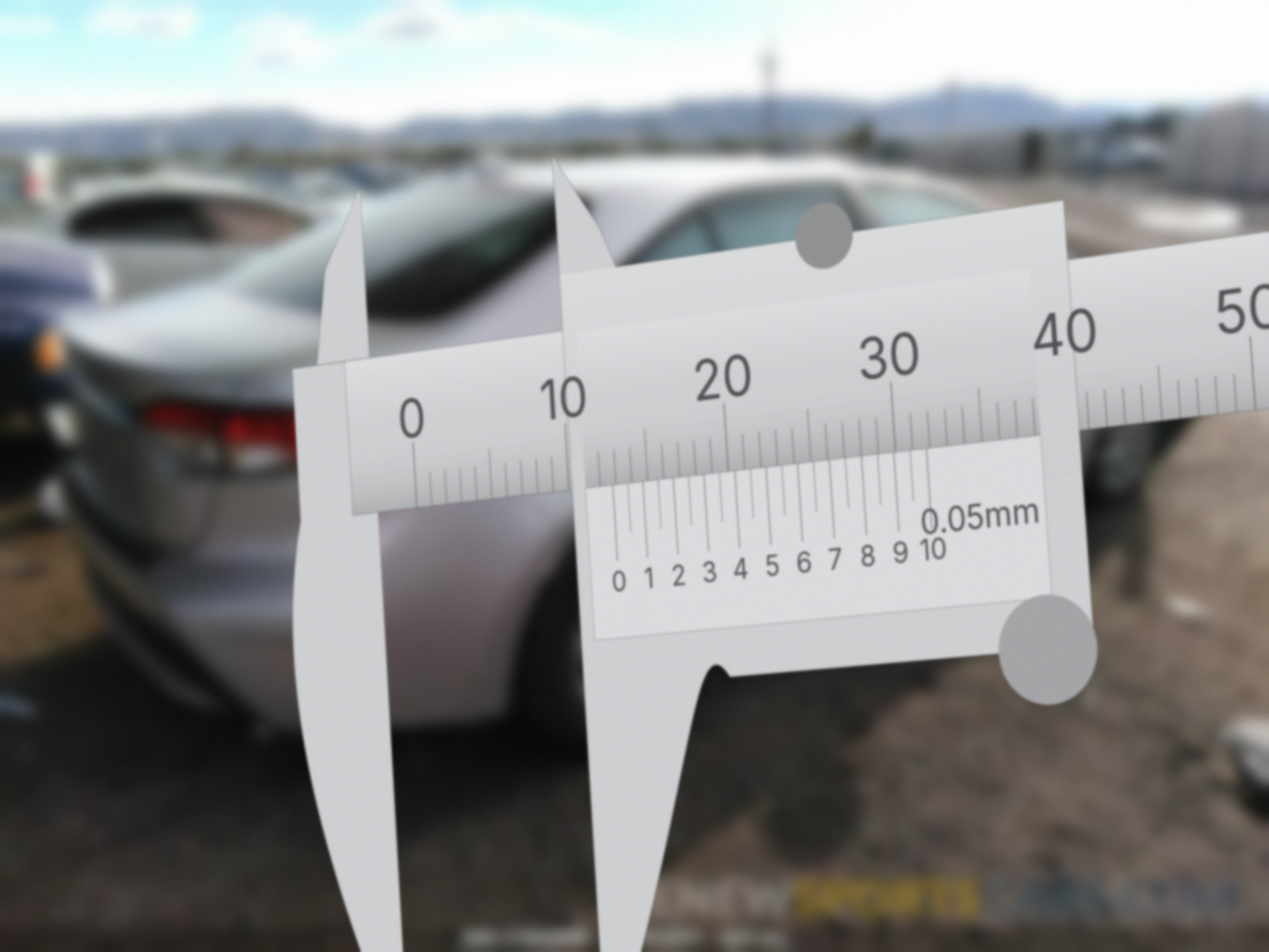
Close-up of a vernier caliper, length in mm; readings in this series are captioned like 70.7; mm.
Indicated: 12.8; mm
